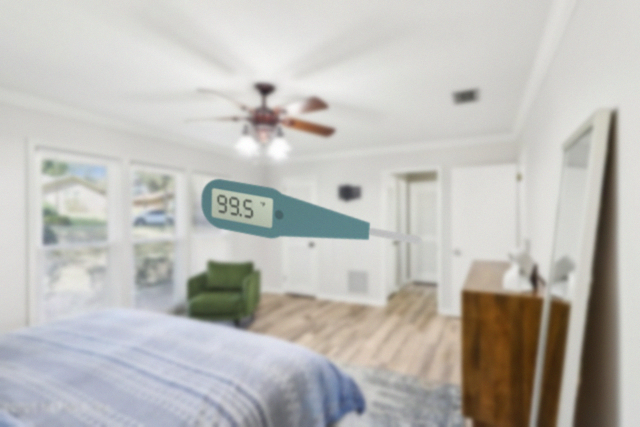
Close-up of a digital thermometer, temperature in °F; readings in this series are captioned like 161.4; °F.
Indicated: 99.5; °F
